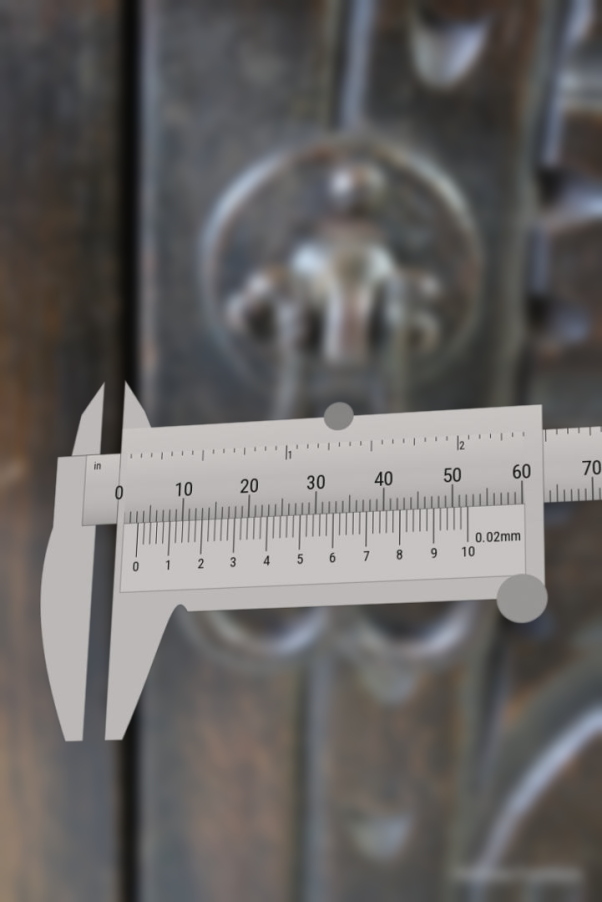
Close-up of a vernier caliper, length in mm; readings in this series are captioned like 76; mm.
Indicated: 3.2; mm
